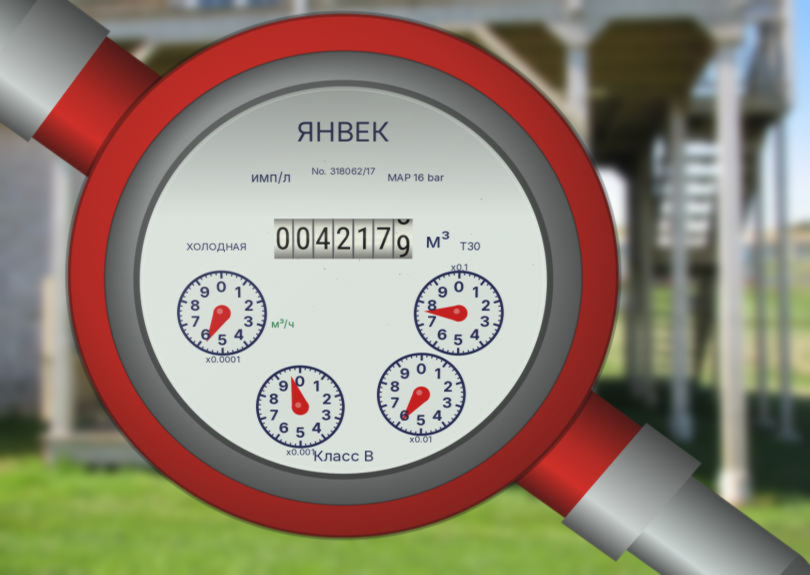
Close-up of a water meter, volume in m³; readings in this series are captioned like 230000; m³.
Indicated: 42178.7595; m³
